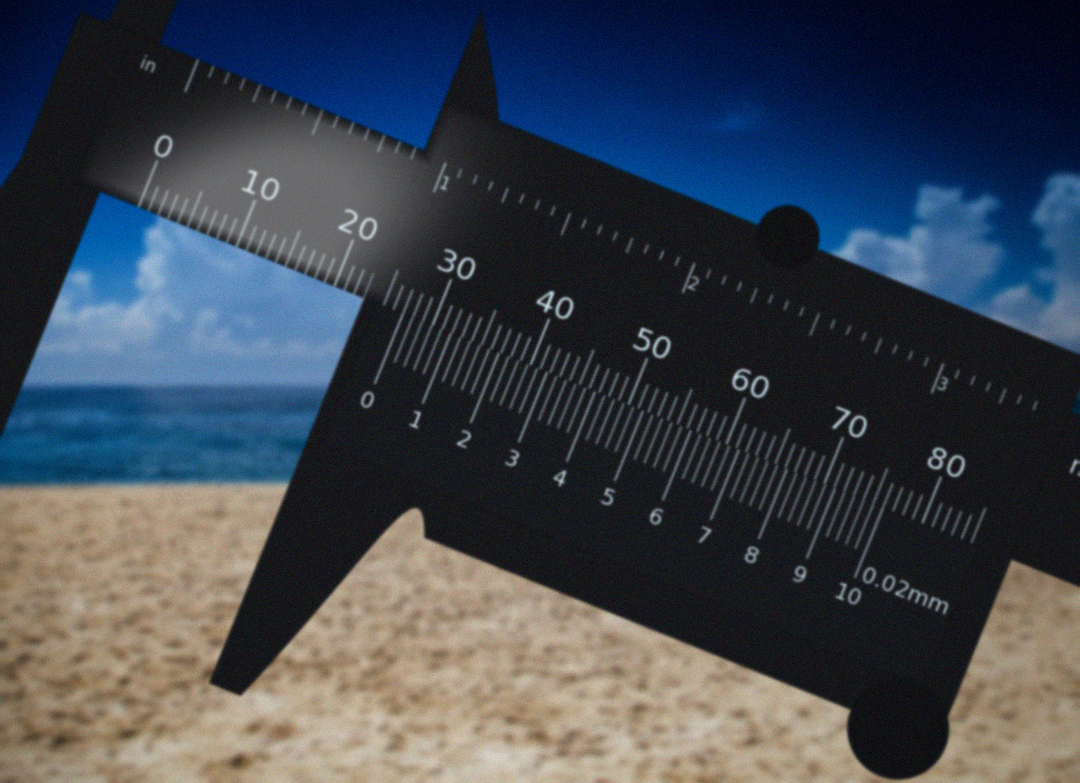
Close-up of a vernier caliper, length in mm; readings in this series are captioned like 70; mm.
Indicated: 27.0; mm
